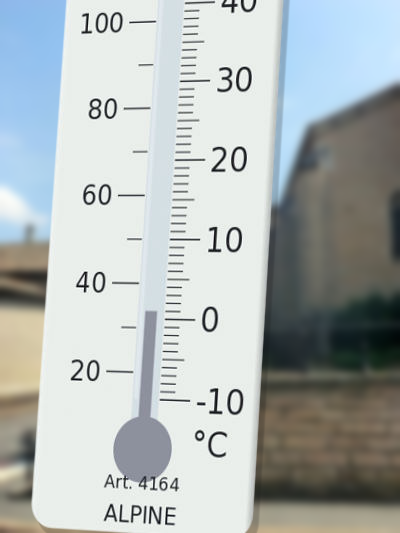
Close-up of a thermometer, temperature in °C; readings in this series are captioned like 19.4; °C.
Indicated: 1; °C
